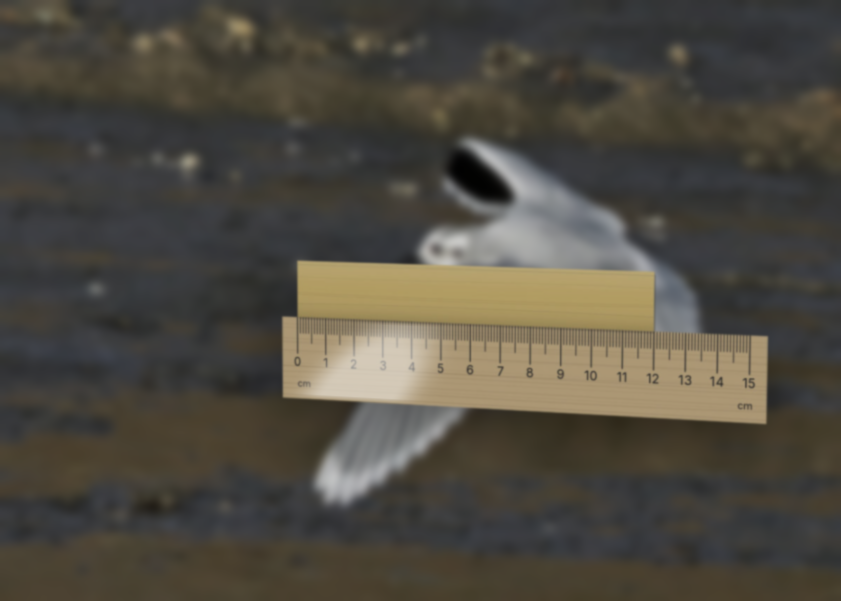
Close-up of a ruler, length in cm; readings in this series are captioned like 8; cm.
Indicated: 12; cm
